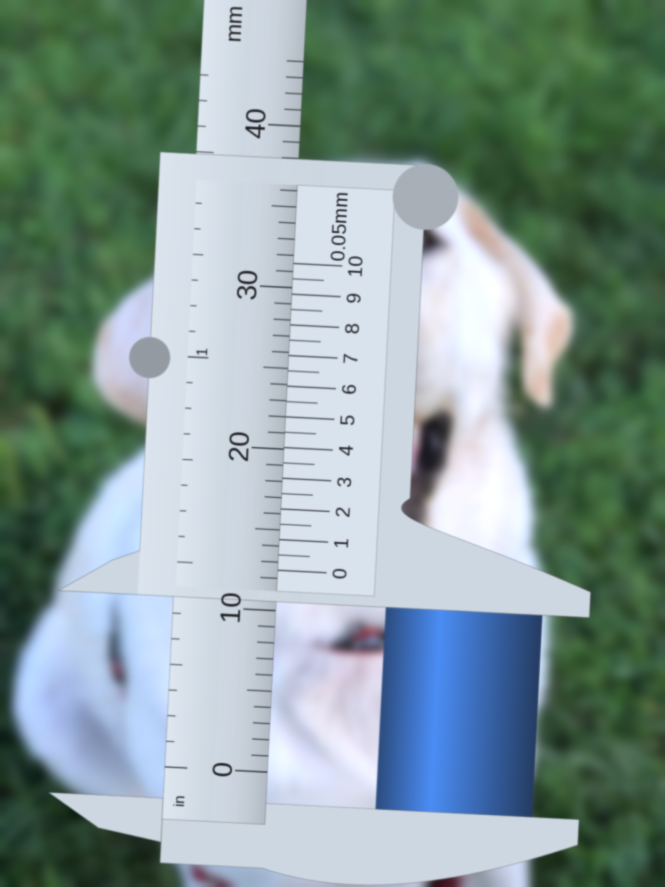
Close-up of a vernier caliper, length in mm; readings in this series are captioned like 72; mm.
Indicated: 12.5; mm
